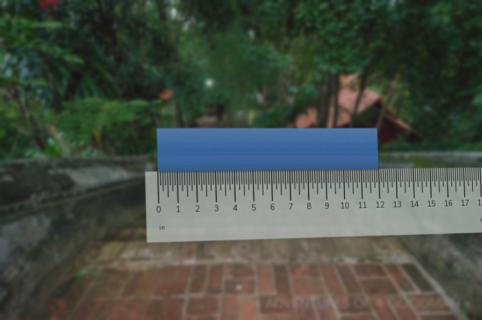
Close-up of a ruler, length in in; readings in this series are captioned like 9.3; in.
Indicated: 12; in
